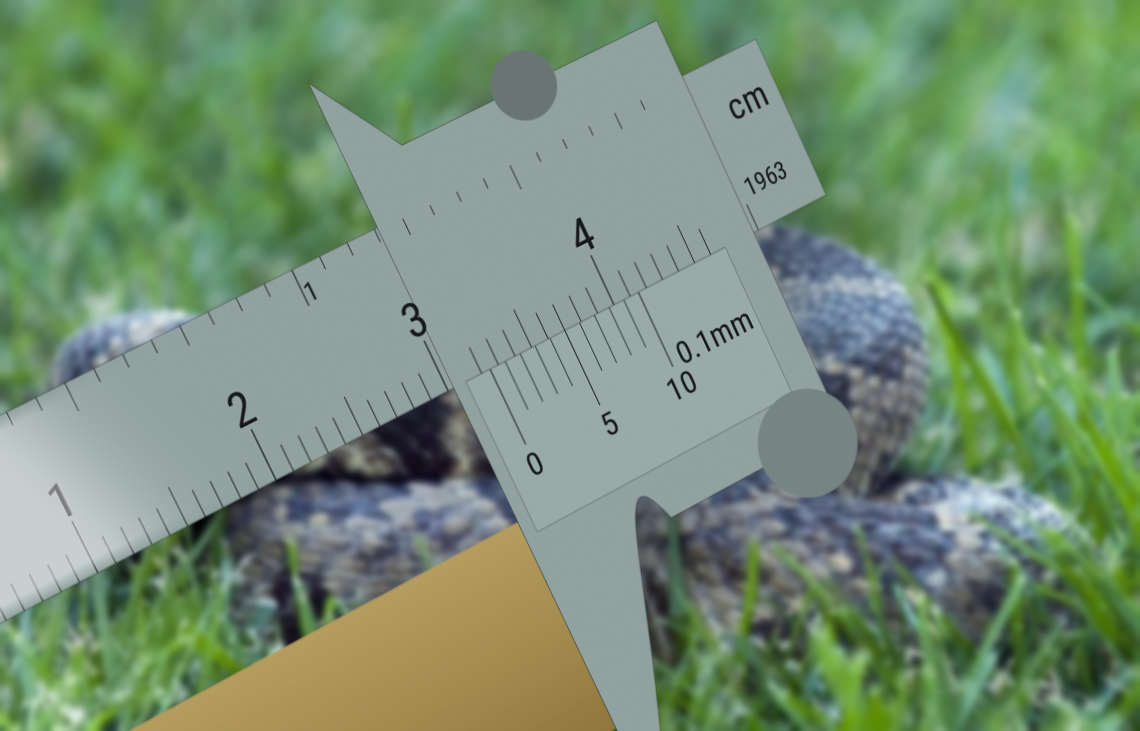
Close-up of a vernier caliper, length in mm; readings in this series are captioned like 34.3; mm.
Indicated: 32.5; mm
